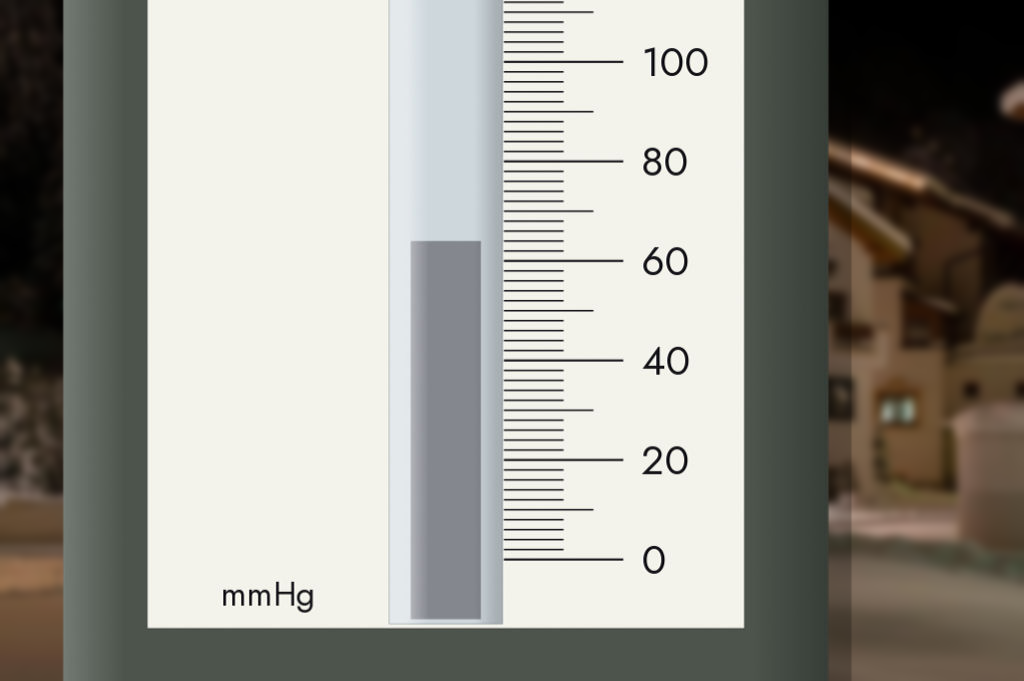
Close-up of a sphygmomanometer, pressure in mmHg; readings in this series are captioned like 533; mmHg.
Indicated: 64; mmHg
